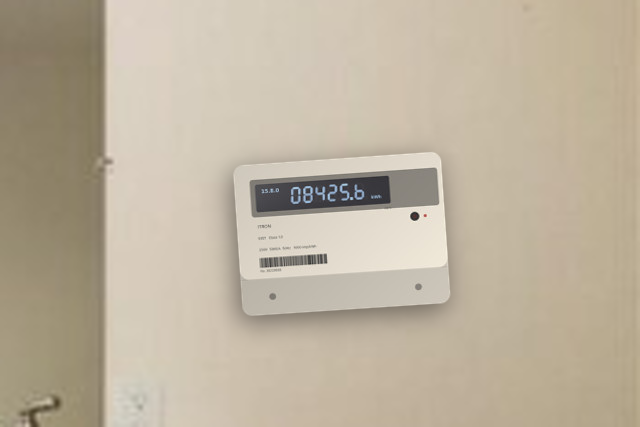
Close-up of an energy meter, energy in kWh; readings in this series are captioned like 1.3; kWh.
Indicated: 8425.6; kWh
